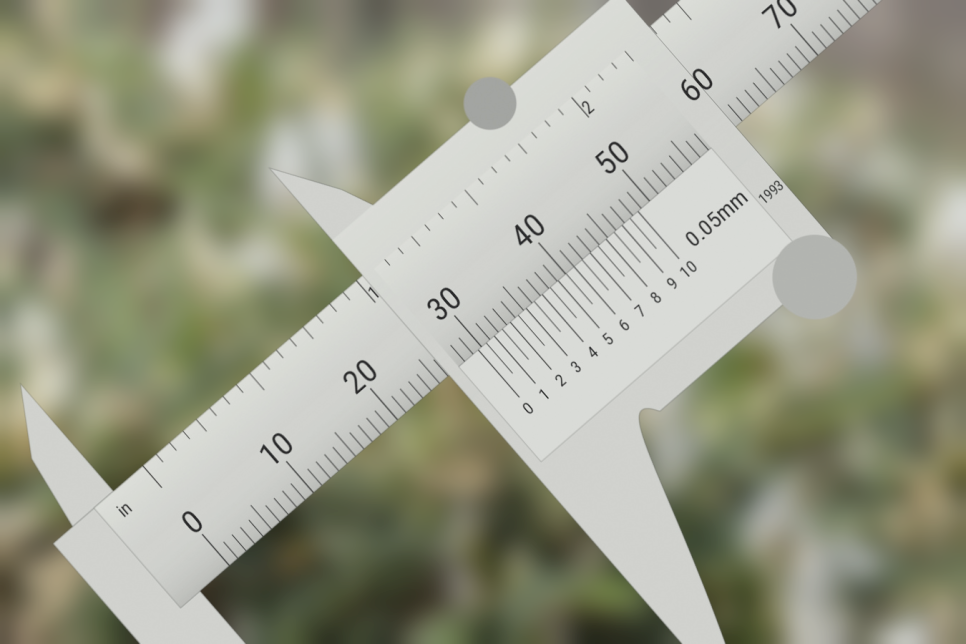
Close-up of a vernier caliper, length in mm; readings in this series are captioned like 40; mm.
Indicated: 29.6; mm
